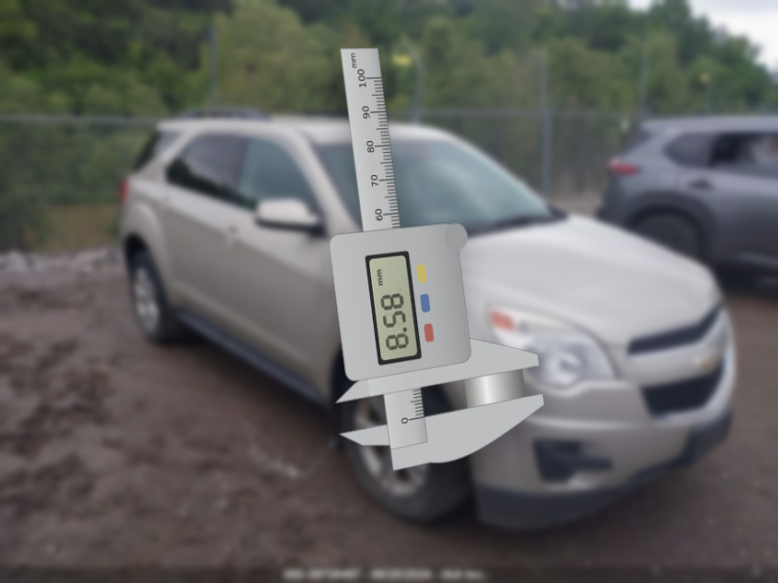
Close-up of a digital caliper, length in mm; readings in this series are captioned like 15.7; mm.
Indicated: 8.58; mm
